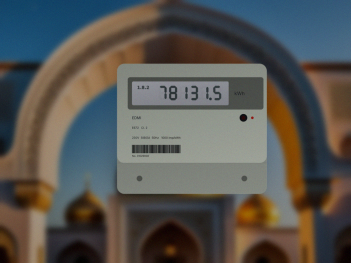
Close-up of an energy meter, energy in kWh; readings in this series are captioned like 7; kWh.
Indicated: 78131.5; kWh
